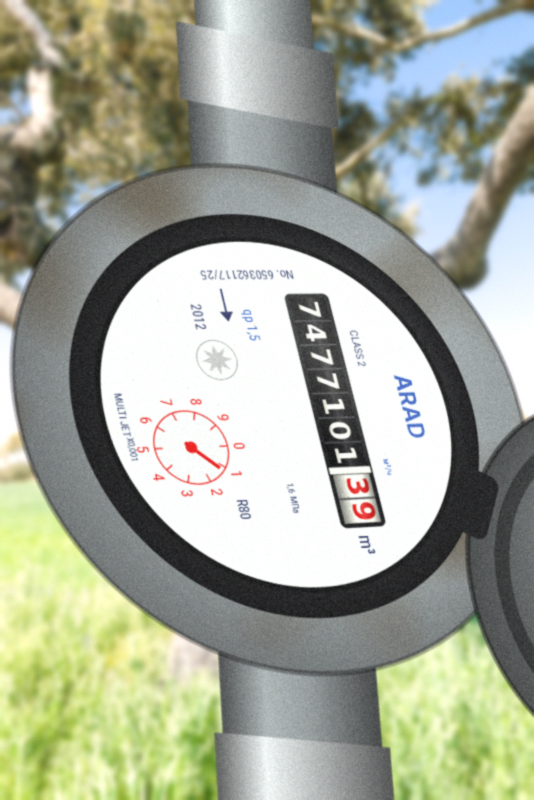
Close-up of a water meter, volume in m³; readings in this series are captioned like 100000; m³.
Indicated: 7477101.391; m³
